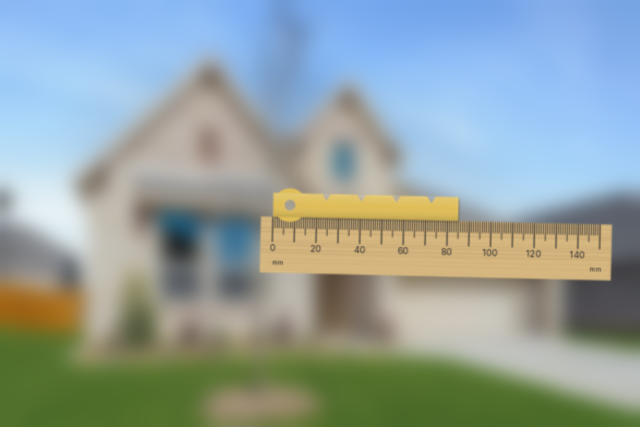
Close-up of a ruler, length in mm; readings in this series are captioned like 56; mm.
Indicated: 85; mm
